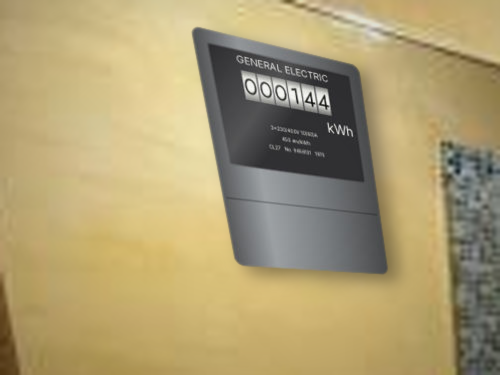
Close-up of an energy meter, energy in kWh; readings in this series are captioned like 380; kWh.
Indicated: 144; kWh
